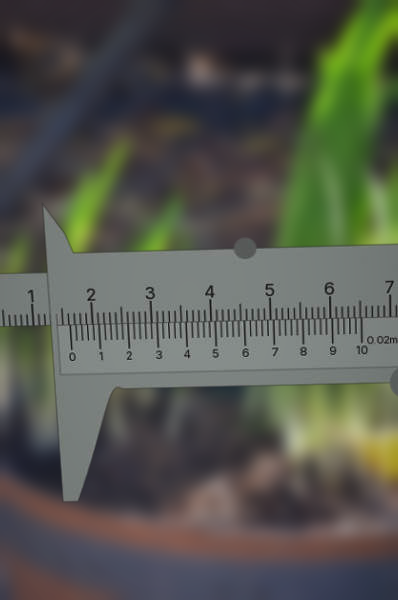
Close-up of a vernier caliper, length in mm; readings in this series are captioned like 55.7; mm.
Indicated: 16.2; mm
